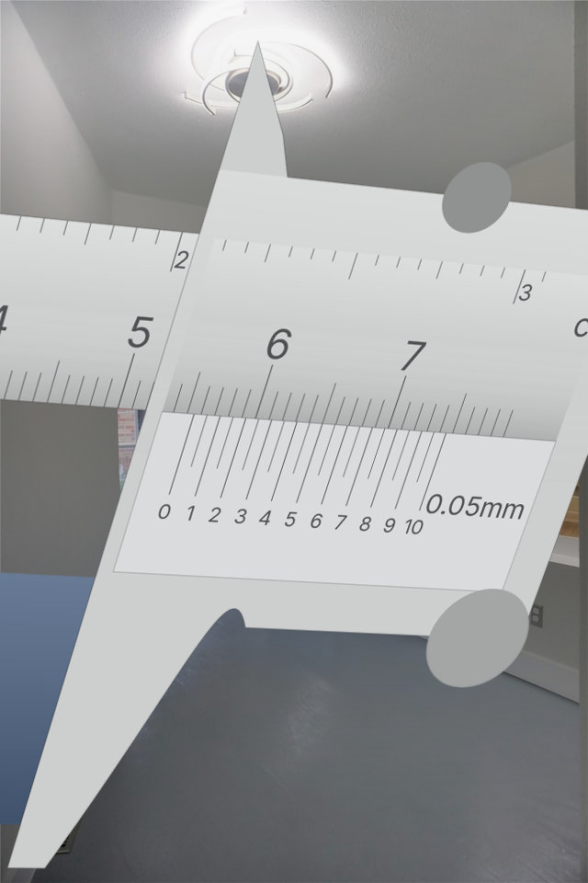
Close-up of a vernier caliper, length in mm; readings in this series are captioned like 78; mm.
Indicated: 55.5; mm
